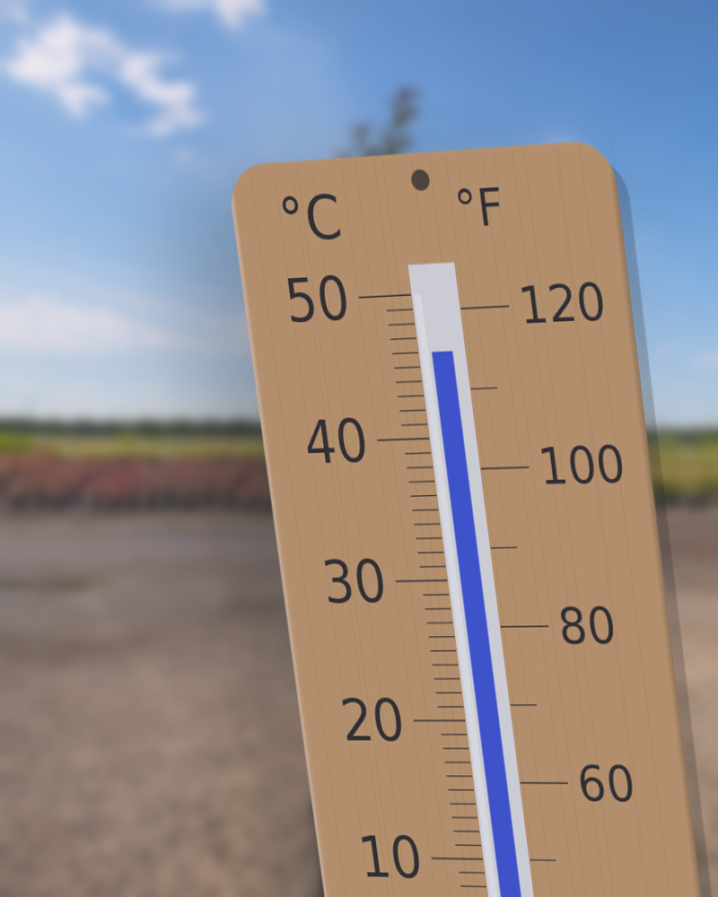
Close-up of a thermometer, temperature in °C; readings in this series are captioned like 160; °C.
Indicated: 46; °C
